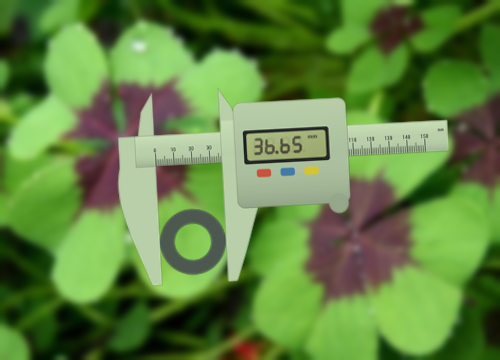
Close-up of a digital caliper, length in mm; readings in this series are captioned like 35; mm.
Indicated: 36.65; mm
